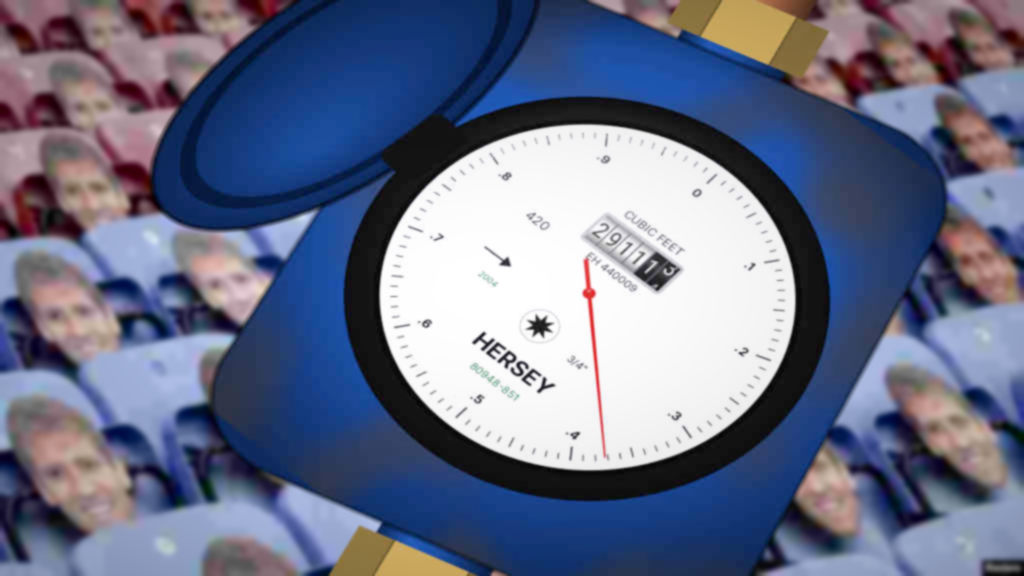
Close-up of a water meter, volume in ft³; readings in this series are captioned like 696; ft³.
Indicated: 291113.37; ft³
